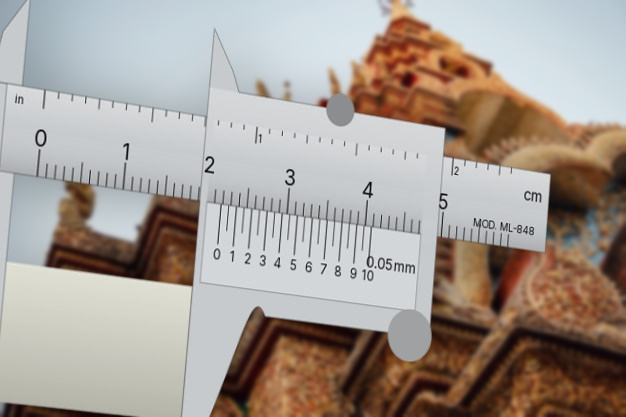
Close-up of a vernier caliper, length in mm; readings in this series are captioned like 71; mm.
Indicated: 21.8; mm
